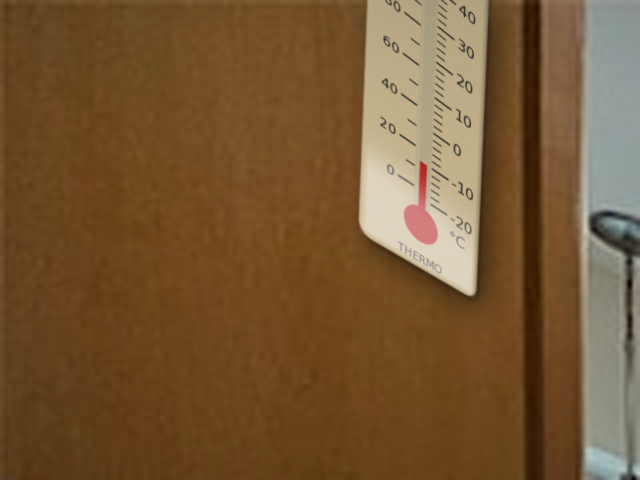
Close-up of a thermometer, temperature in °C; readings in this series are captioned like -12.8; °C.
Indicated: -10; °C
